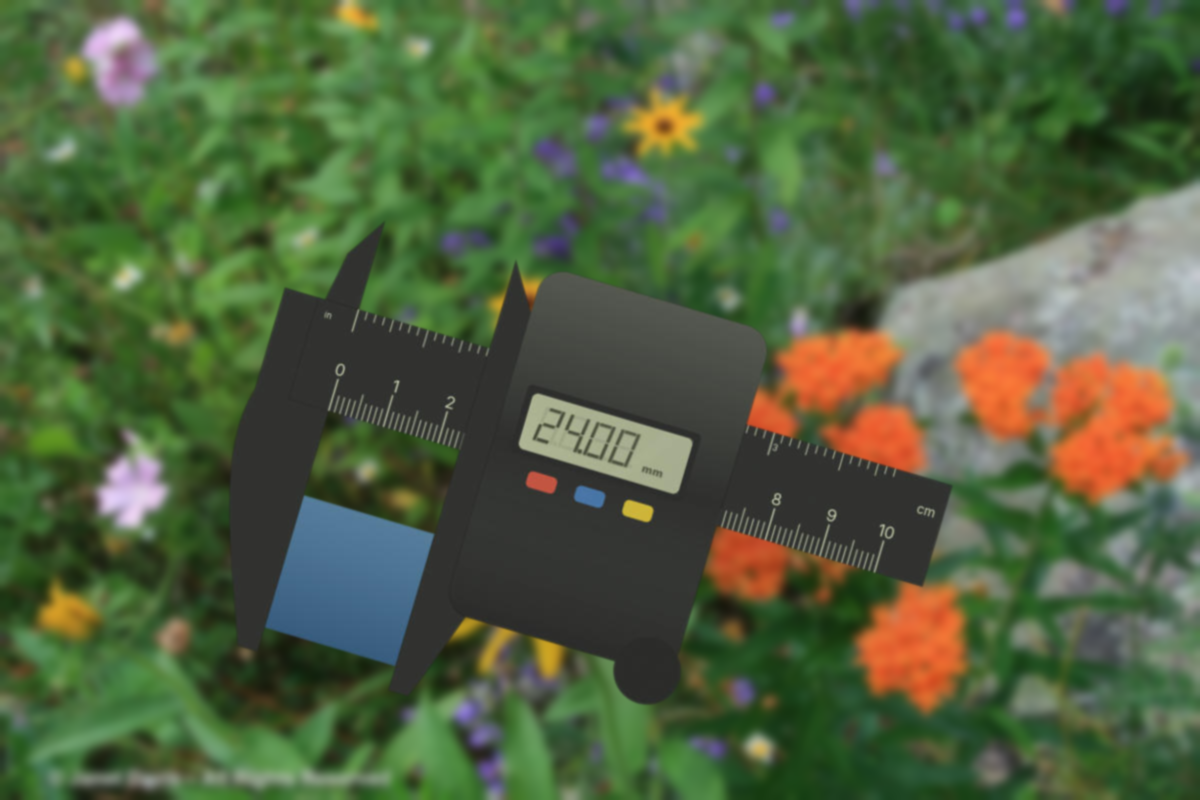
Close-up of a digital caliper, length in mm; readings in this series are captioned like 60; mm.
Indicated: 24.00; mm
